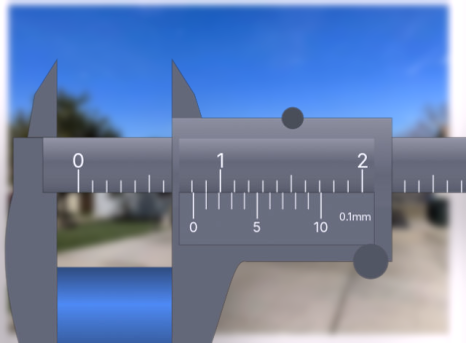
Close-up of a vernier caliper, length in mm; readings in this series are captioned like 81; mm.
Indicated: 8.1; mm
